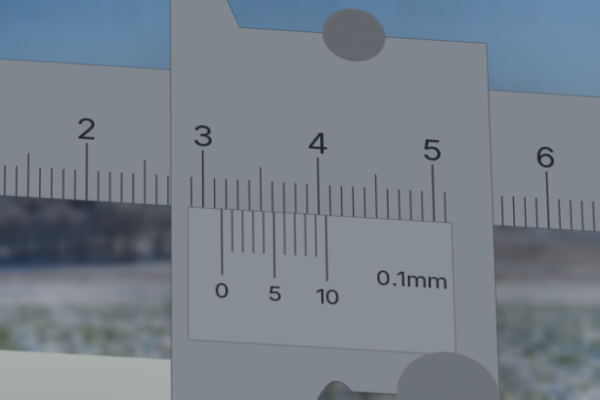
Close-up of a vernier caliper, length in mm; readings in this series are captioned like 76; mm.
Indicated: 31.6; mm
